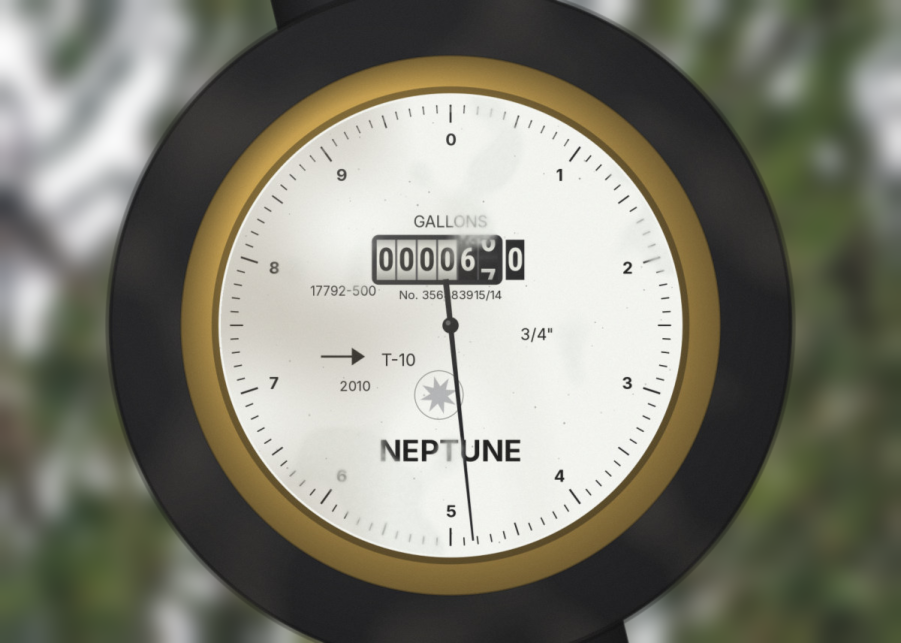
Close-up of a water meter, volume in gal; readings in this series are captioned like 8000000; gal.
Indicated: 664.8; gal
